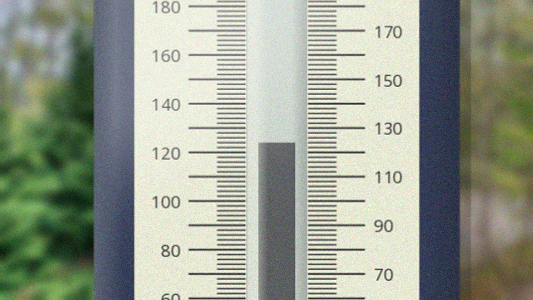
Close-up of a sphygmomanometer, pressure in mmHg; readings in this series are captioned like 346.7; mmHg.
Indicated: 124; mmHg
